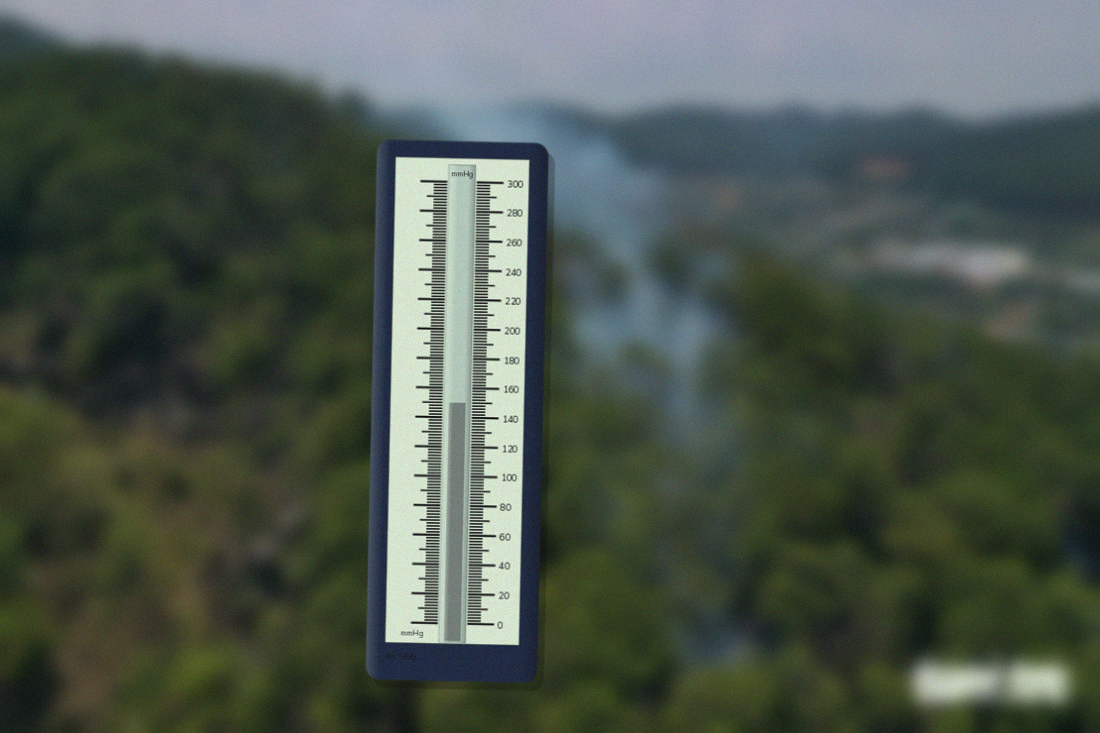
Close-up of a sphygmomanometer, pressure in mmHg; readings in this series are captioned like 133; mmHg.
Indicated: 150; mmHg
